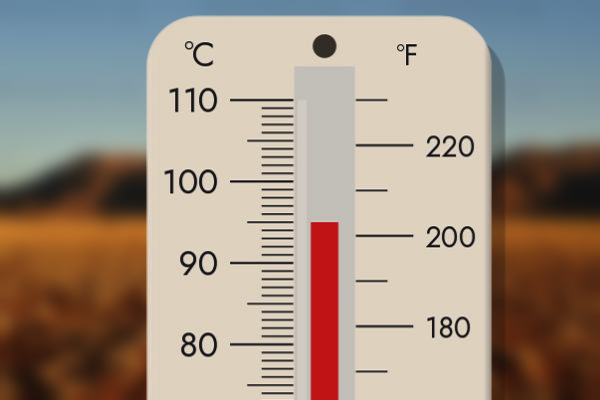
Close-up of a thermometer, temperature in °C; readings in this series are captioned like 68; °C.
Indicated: 95; °C
